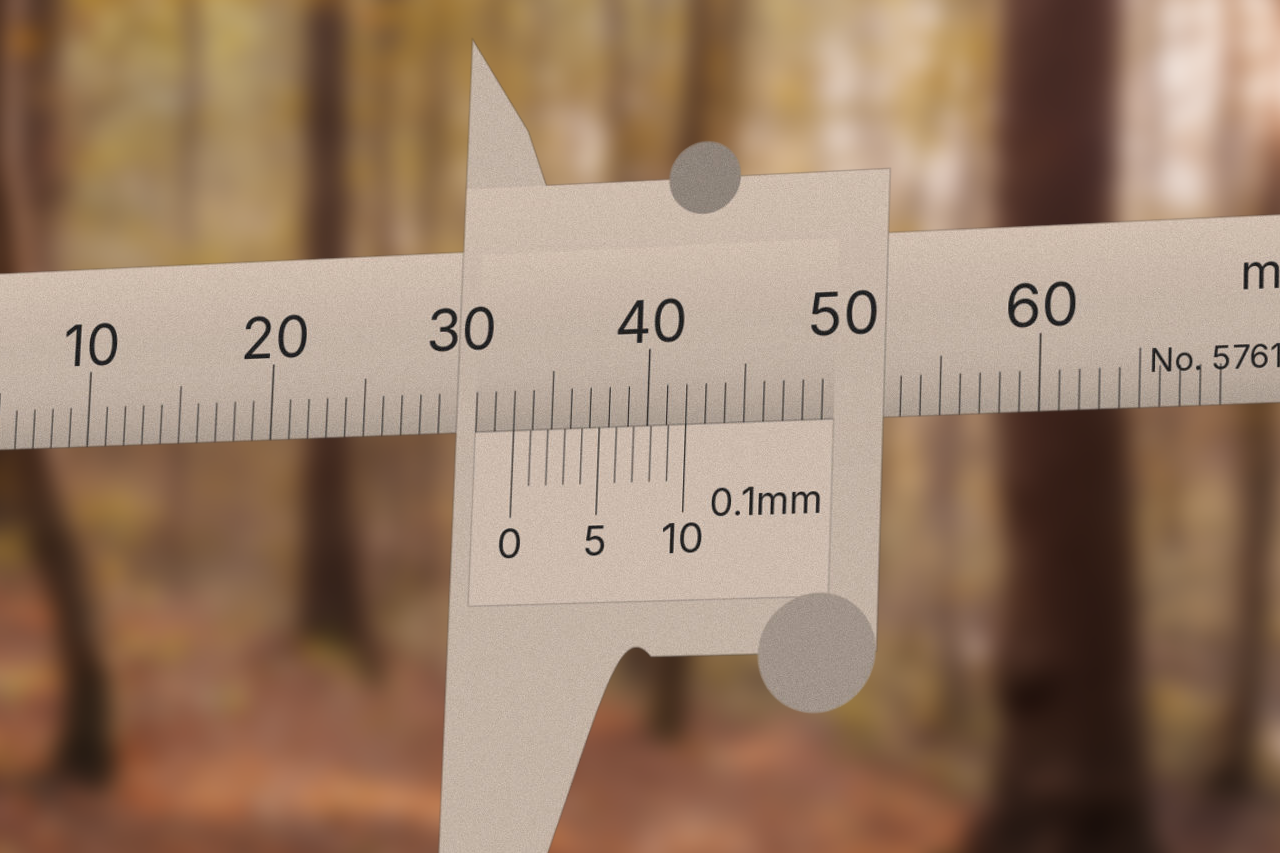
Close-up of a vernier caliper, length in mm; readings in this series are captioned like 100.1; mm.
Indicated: 33.0; mm
